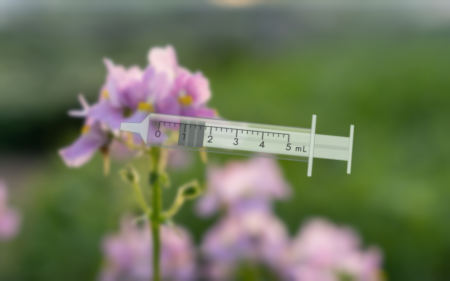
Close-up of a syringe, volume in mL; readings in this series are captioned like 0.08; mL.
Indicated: 0.8; mL
